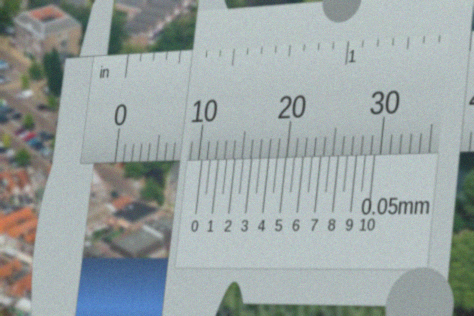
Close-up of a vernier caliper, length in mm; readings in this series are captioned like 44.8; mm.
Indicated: 10.4; mm
